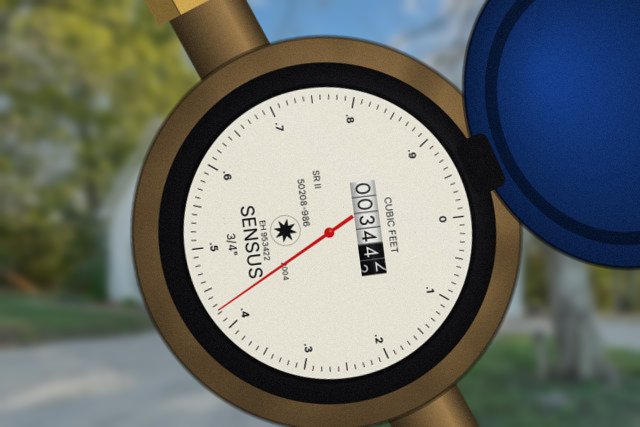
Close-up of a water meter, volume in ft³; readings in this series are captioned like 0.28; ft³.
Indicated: 3442.42; ft³
